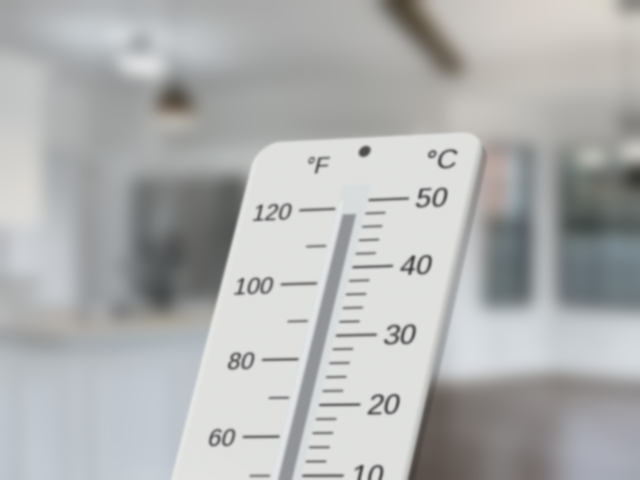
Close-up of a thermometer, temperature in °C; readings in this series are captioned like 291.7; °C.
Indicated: 48; °C
